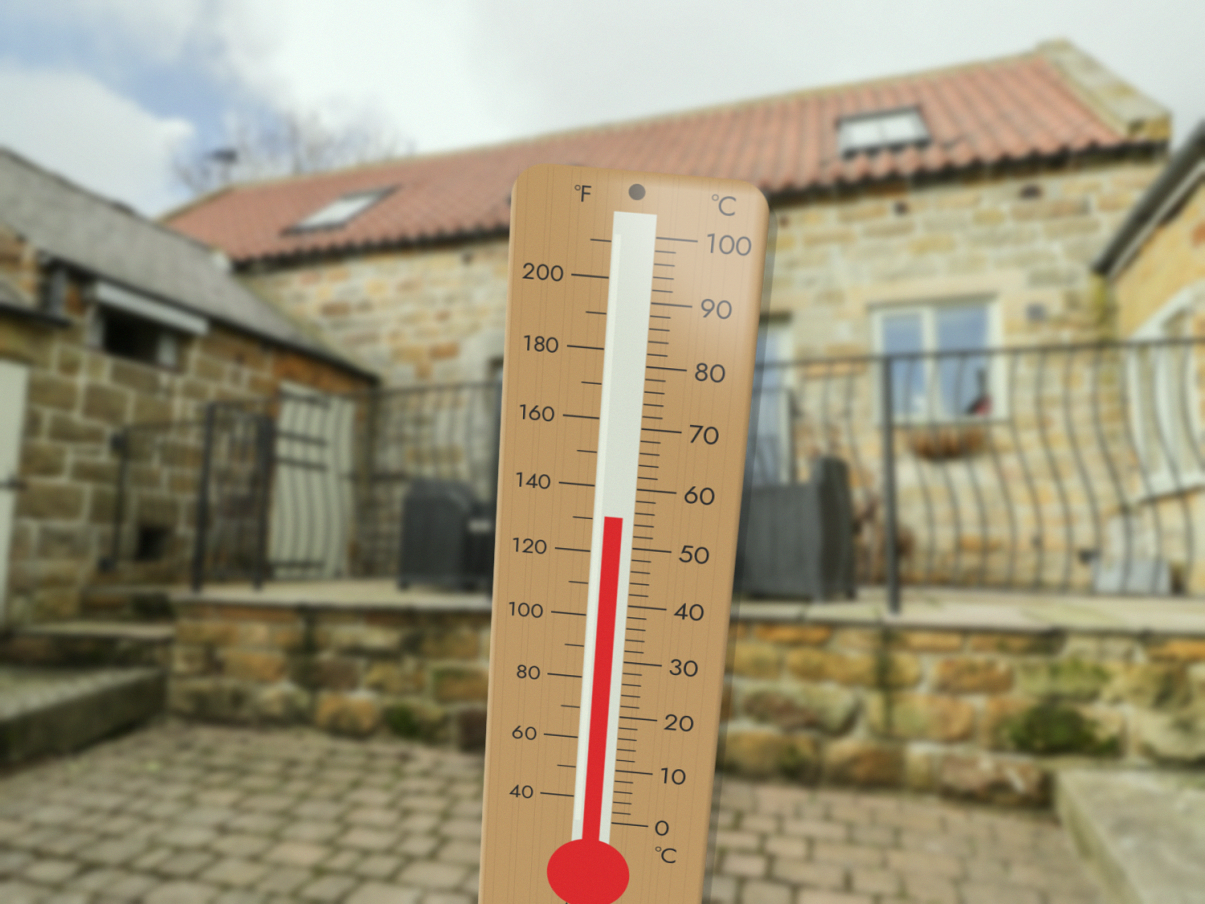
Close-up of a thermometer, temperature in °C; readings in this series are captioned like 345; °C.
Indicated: 55; °C
